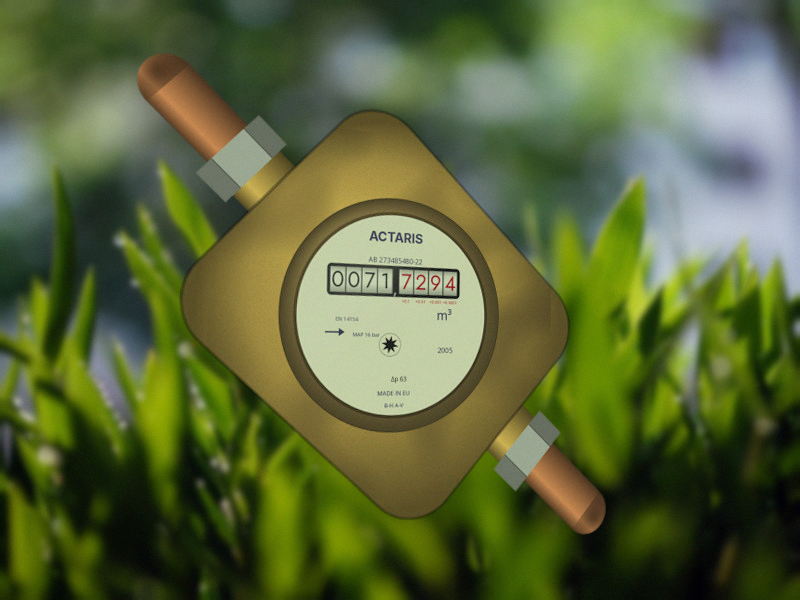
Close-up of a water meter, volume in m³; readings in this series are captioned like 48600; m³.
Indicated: 71.7294; m³
